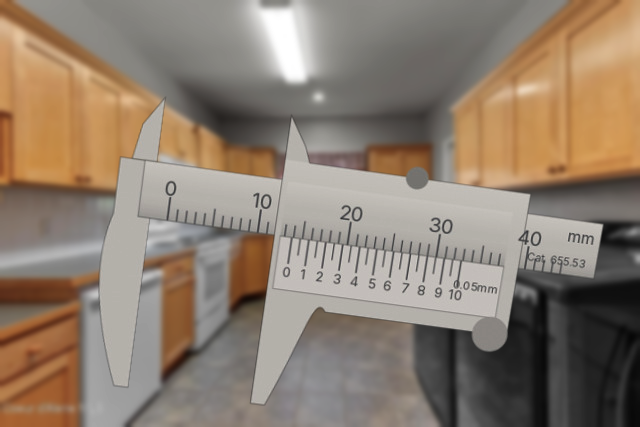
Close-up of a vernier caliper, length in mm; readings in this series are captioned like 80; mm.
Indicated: 13.8; mm
